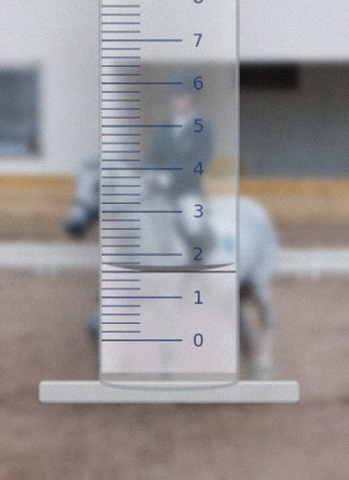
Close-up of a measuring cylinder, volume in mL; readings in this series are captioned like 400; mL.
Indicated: 1.6; mL
